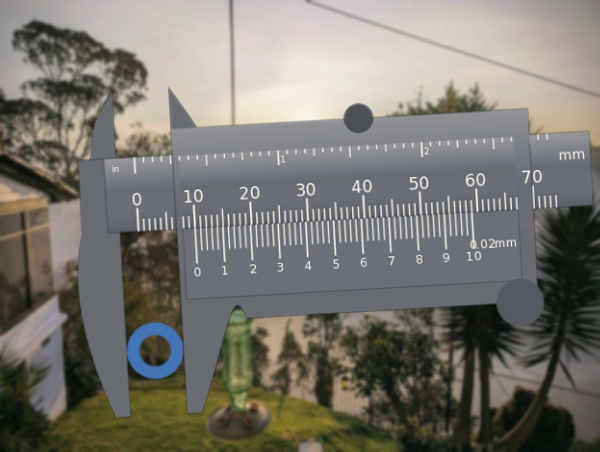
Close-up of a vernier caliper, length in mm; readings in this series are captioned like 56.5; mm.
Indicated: 10.0; mm
